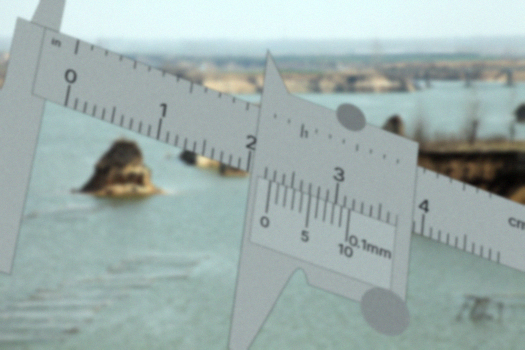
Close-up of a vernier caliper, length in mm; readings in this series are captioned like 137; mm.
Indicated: 22.6; mm
